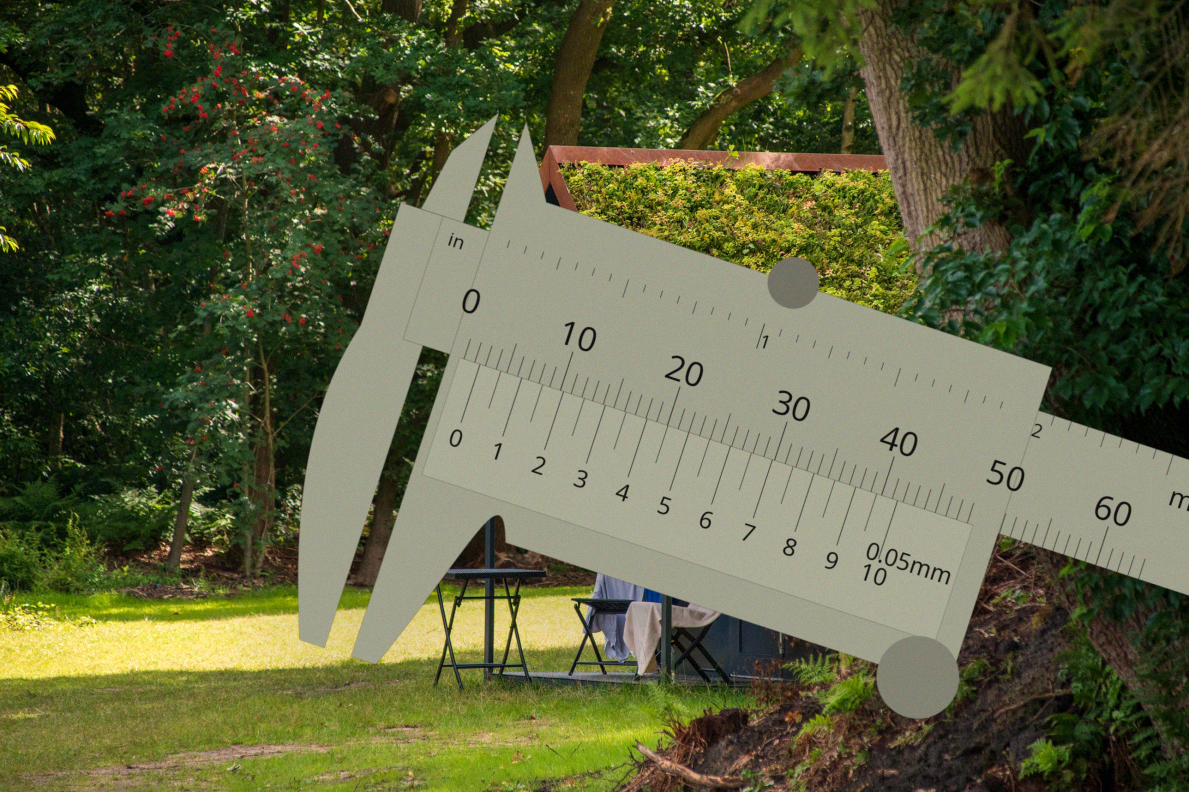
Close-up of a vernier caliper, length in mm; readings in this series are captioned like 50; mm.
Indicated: 2.5; mm
